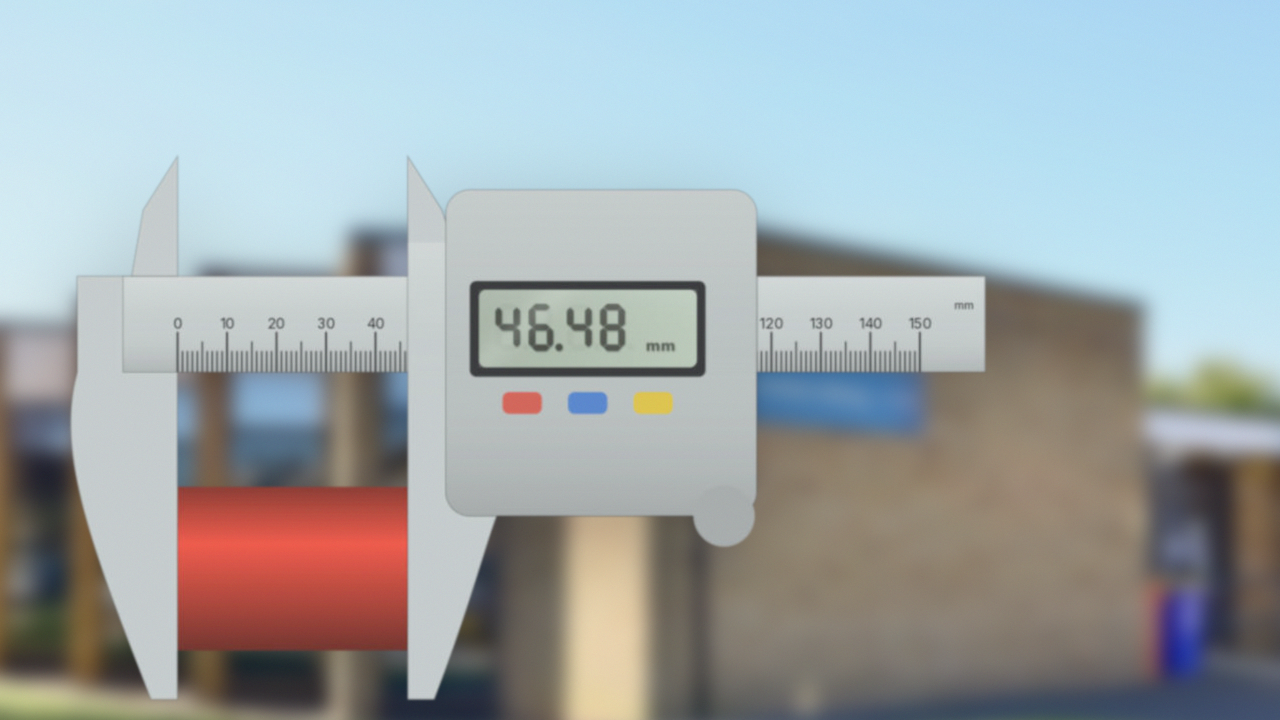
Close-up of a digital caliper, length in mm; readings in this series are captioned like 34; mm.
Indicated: 46.48; mm
